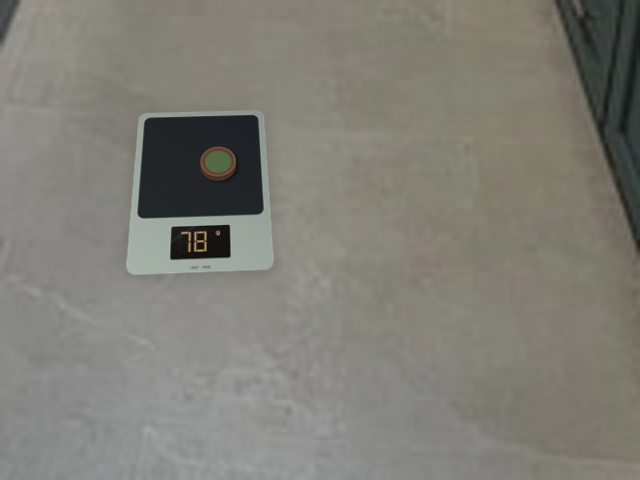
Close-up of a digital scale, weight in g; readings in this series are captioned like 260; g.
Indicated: 78; g
